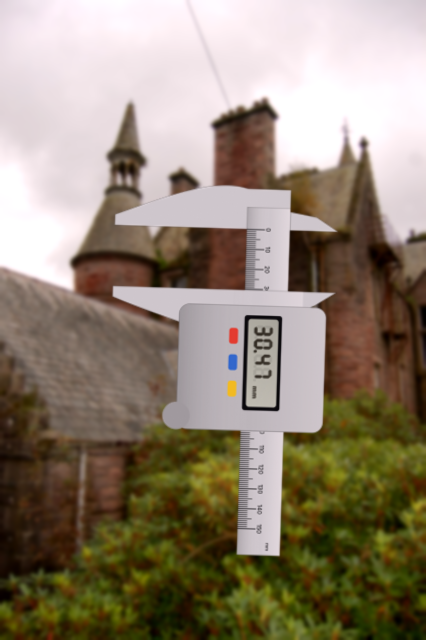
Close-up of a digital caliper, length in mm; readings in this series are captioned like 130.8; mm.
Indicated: 30.47; mm
